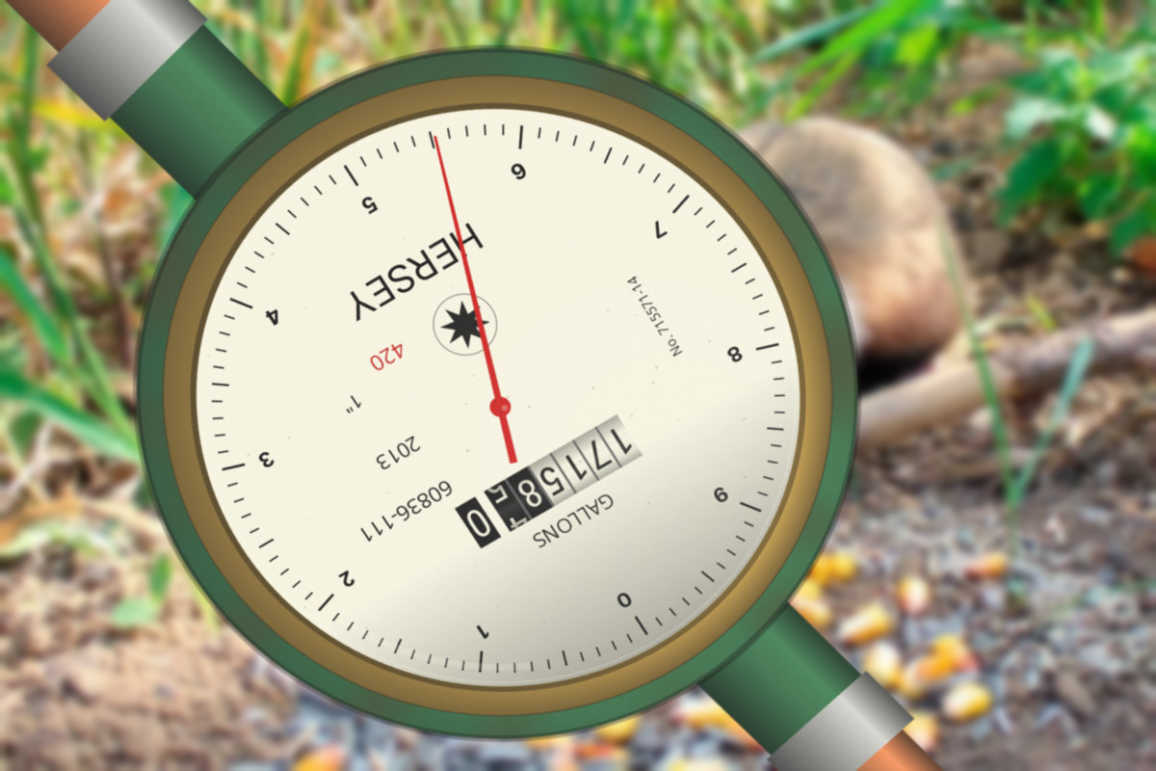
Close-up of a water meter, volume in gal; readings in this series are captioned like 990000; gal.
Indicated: 1715845.5; gal
